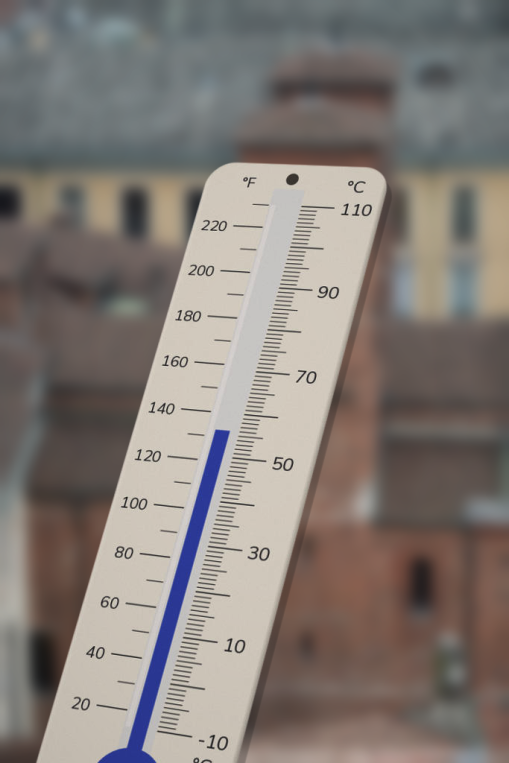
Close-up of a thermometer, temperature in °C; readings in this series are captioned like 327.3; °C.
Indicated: 56; °C
